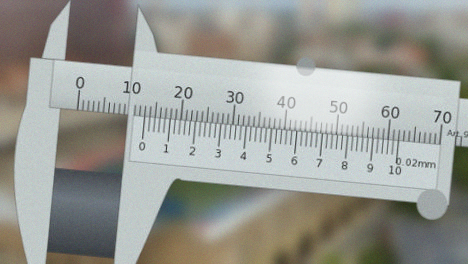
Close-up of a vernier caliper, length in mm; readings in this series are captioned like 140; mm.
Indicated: 13.0; mm
